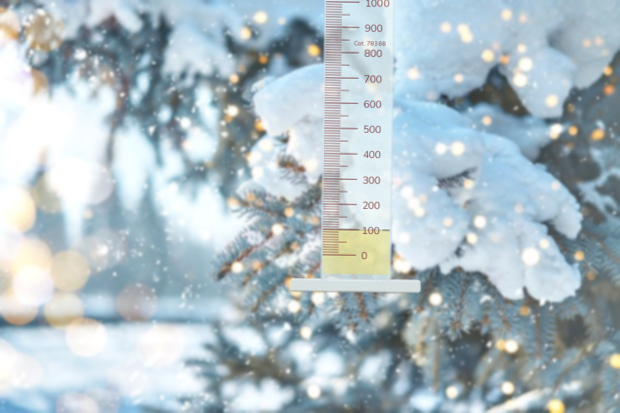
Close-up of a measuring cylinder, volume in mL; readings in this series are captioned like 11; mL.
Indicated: 100; mL
